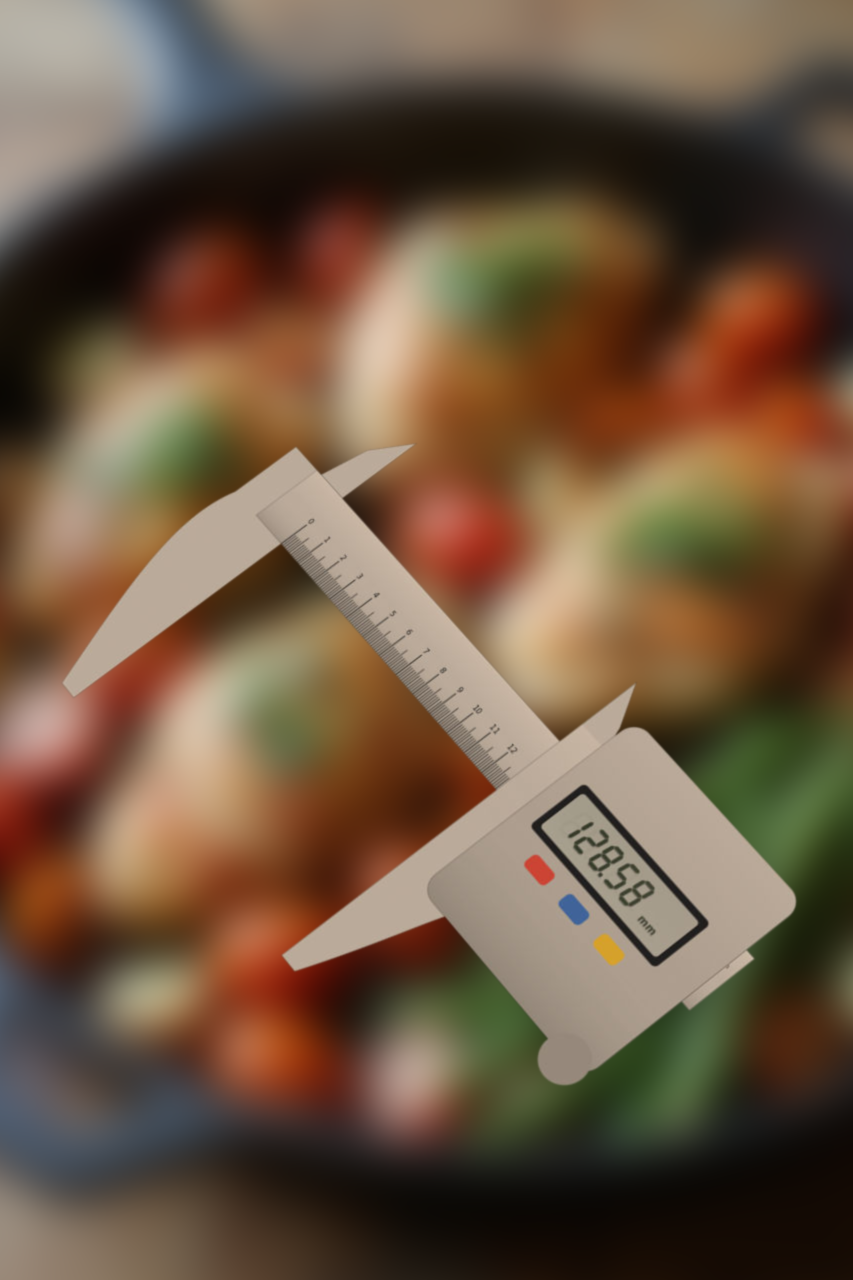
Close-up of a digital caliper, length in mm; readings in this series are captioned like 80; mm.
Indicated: 128.58; mm
